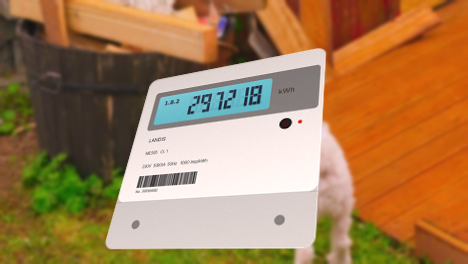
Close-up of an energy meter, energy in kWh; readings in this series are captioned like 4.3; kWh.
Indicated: 297218; kWh
